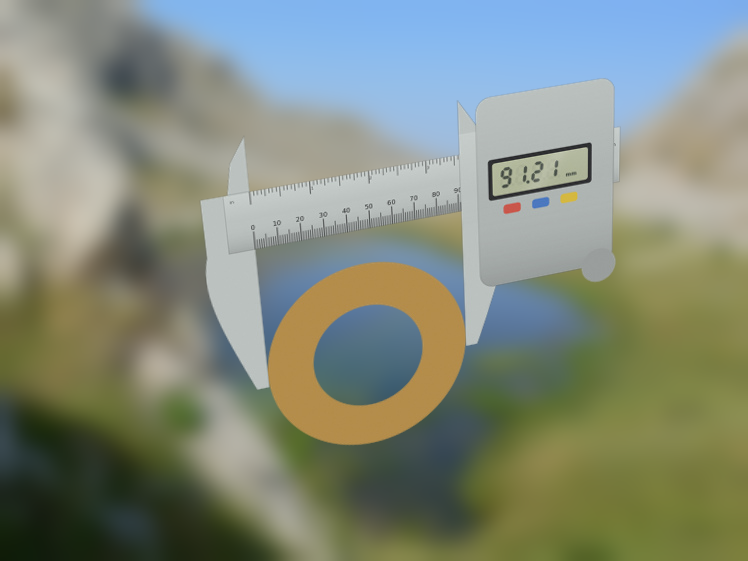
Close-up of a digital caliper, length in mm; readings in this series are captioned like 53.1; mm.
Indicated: 91.21; mm
